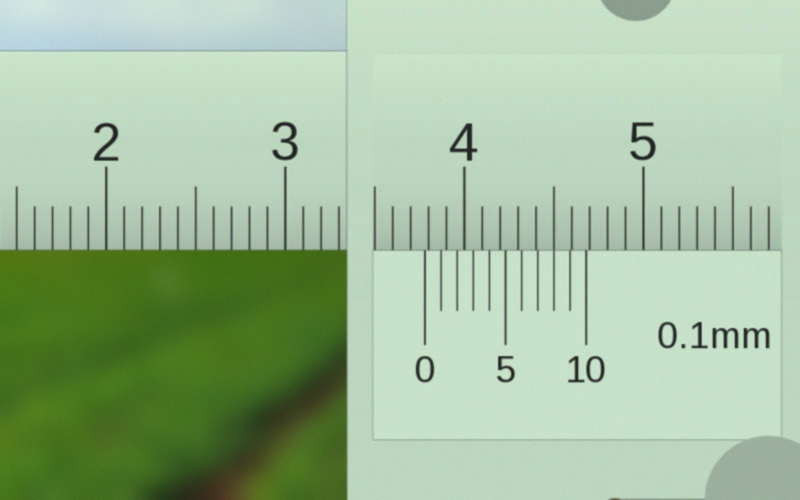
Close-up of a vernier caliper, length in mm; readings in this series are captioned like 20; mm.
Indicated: 37.8; mm
